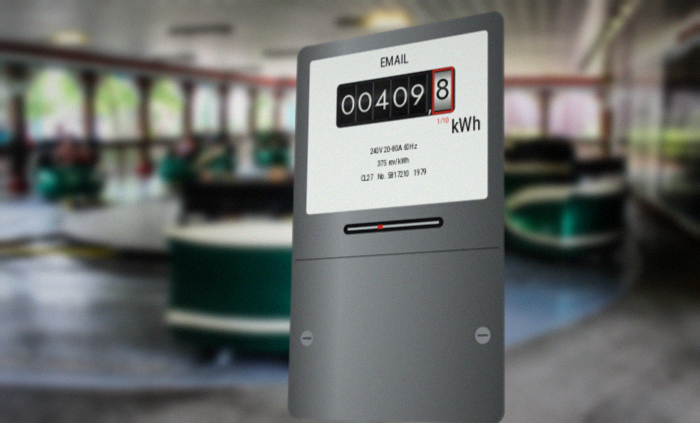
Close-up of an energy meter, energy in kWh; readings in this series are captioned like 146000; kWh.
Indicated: 409.8; kWh
